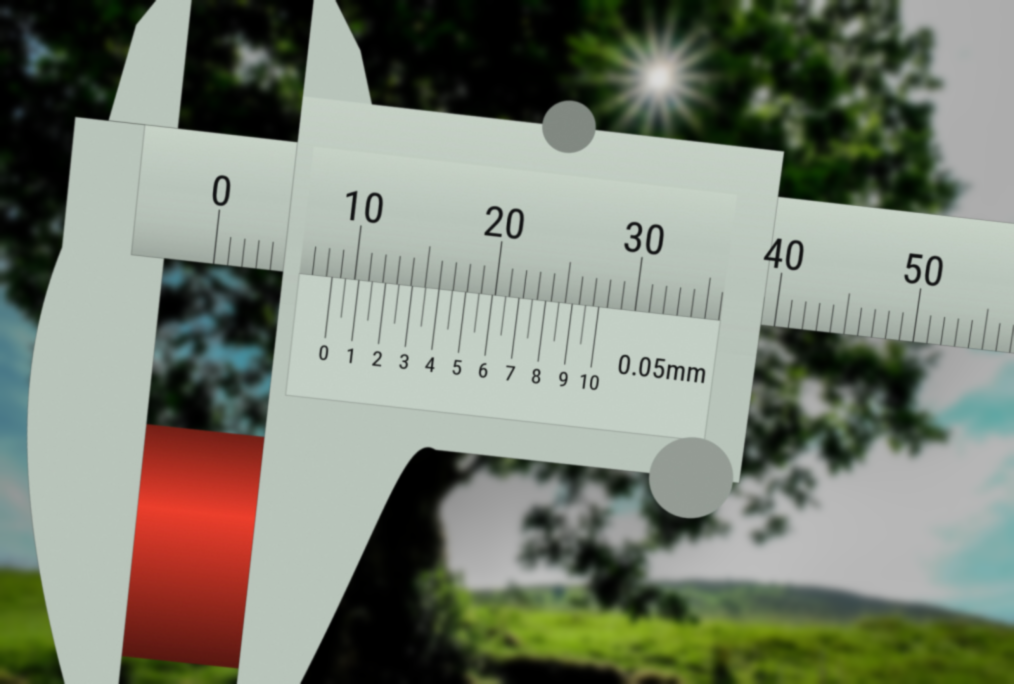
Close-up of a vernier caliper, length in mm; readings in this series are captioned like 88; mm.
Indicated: 8.4; mm
